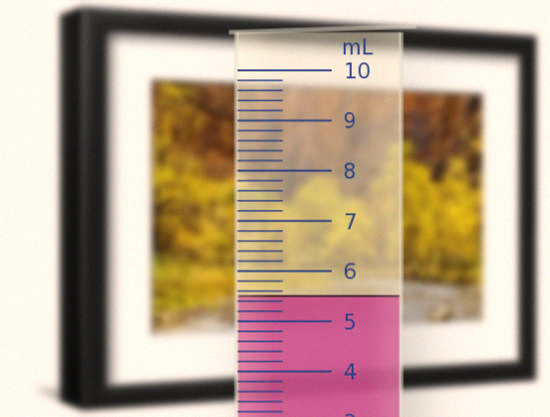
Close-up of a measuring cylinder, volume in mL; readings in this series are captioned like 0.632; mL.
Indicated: 5.5; mL
